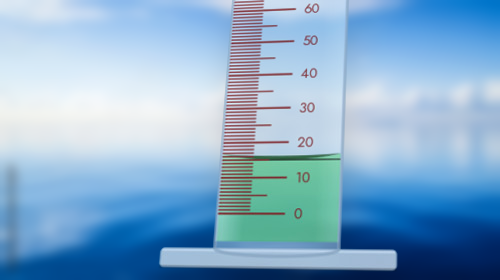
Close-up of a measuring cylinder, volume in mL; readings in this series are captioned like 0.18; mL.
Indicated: 15; mL
